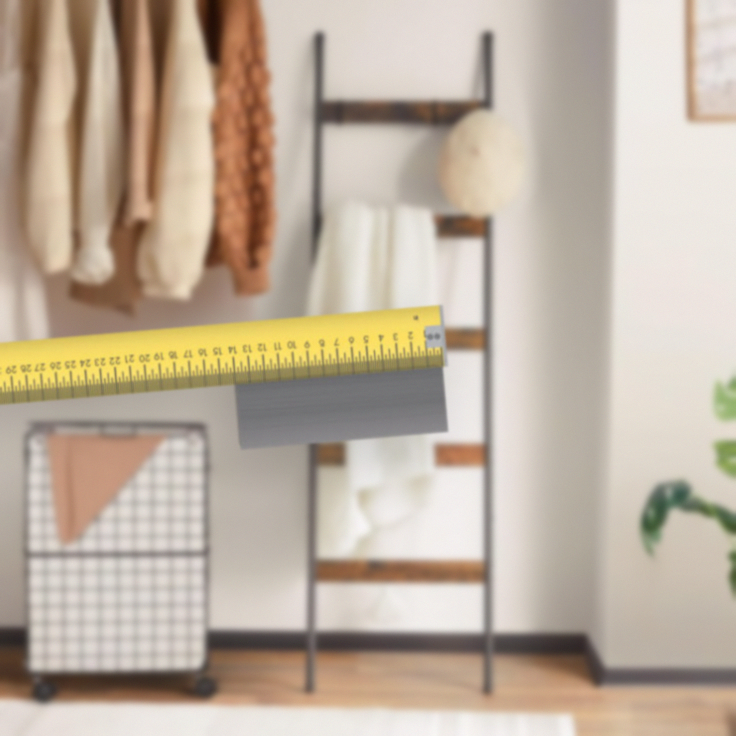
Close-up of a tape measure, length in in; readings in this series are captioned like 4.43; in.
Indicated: 14; in
